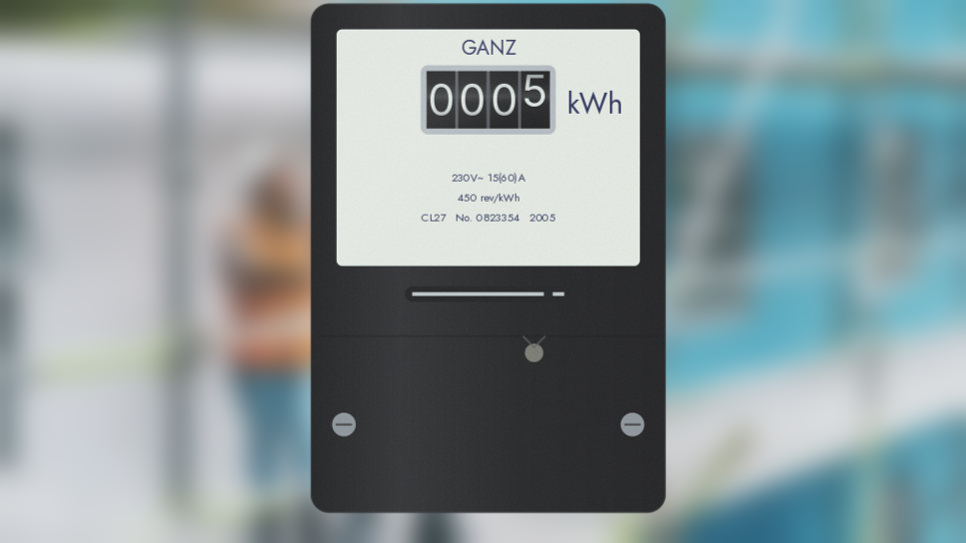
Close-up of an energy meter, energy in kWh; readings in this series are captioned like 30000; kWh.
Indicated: 5; kWh
